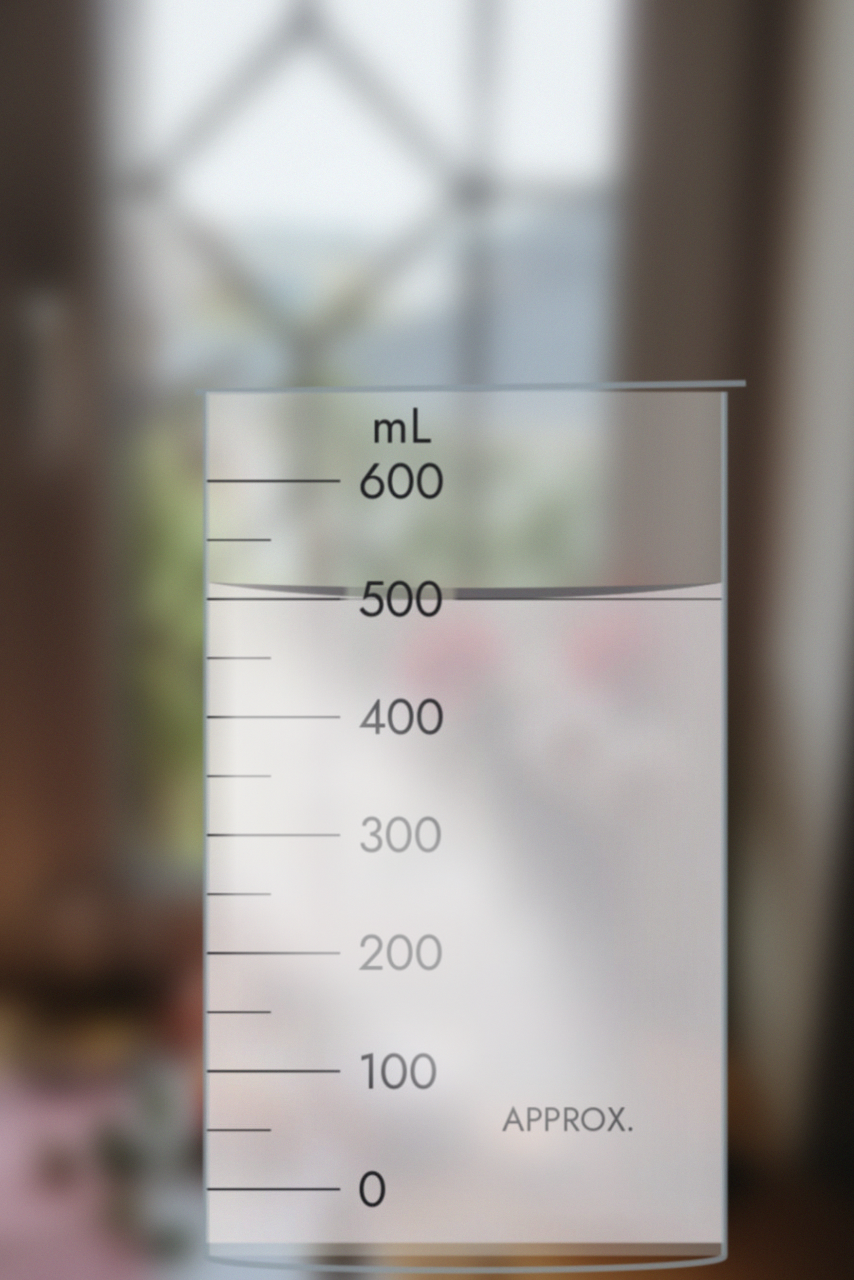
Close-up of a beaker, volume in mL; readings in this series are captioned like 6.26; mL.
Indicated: 500; mL
